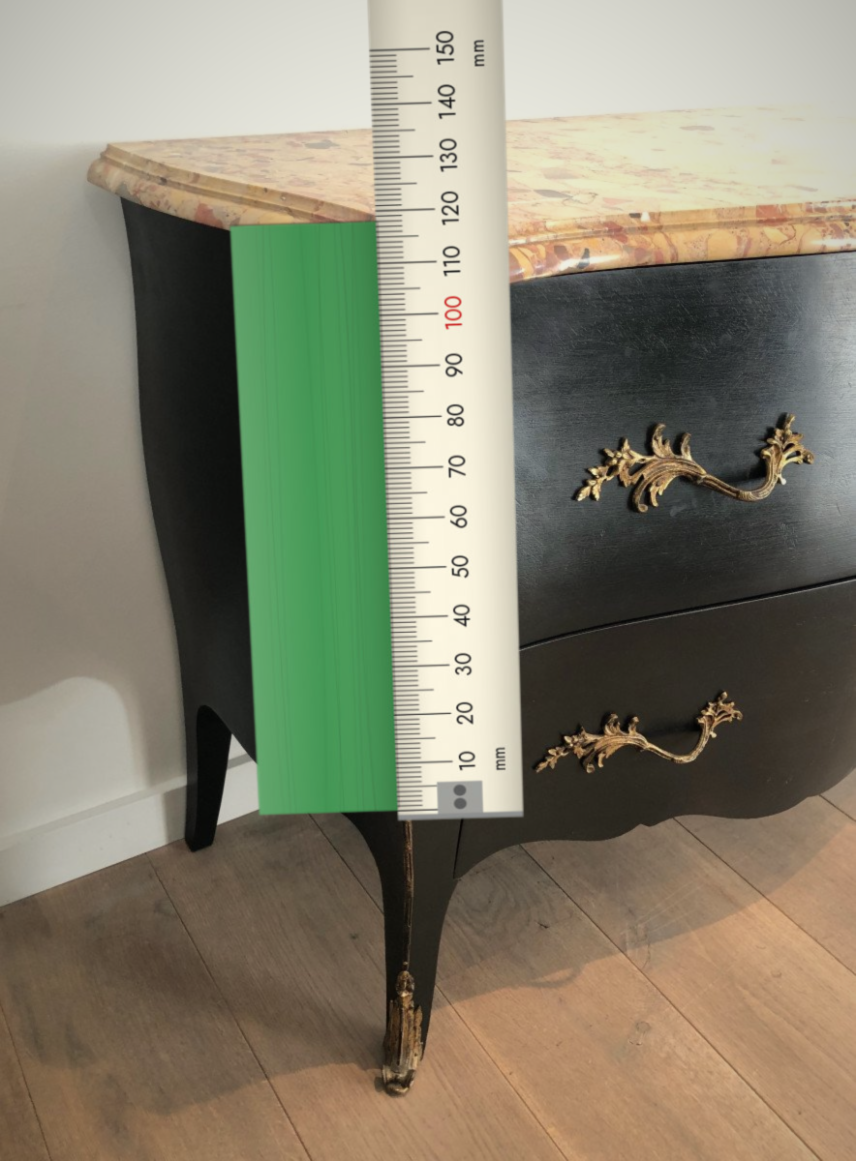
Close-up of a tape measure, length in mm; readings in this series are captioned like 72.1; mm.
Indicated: 118; mm
